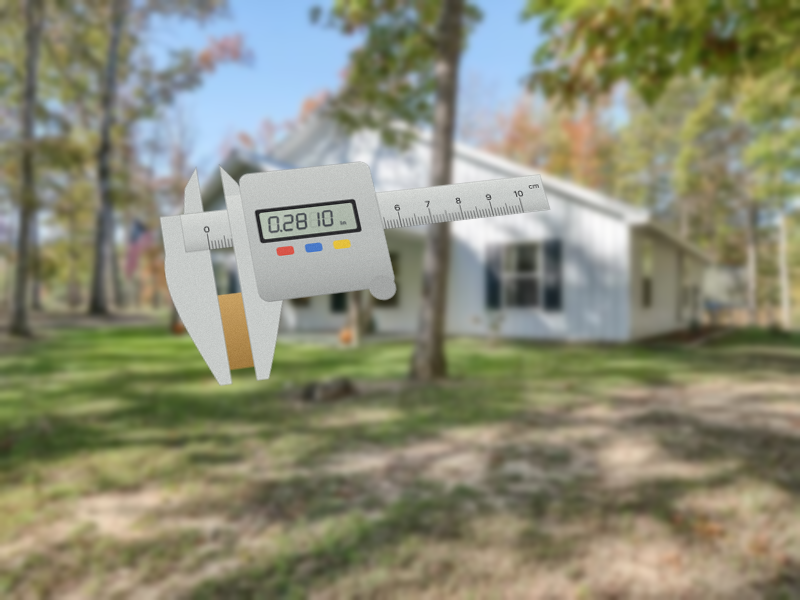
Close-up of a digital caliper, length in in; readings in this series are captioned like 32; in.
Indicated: 0.2810; in
